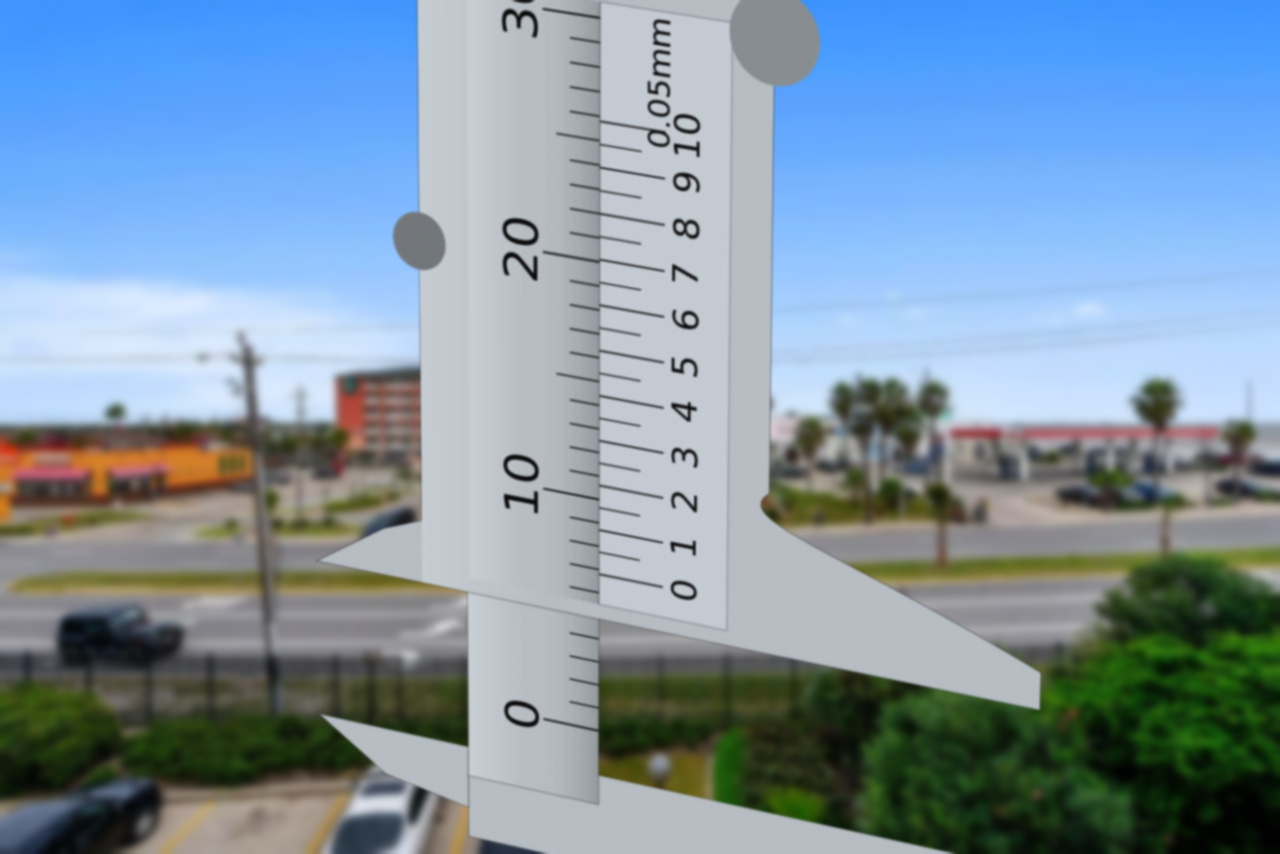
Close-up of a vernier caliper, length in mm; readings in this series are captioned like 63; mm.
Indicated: 6.8; mm
